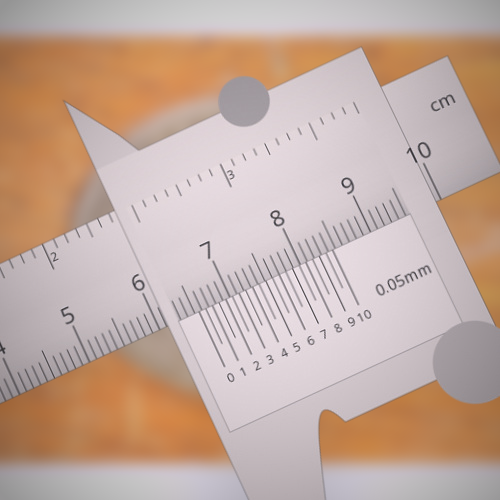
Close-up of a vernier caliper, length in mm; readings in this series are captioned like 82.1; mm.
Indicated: 65.6; mm
